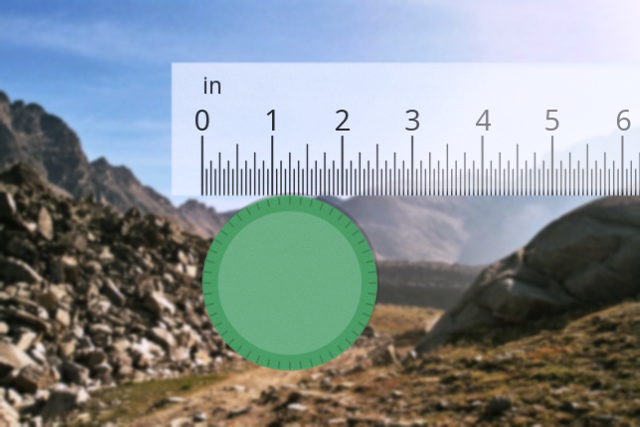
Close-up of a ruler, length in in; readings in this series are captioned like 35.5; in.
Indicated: 2.5; in
